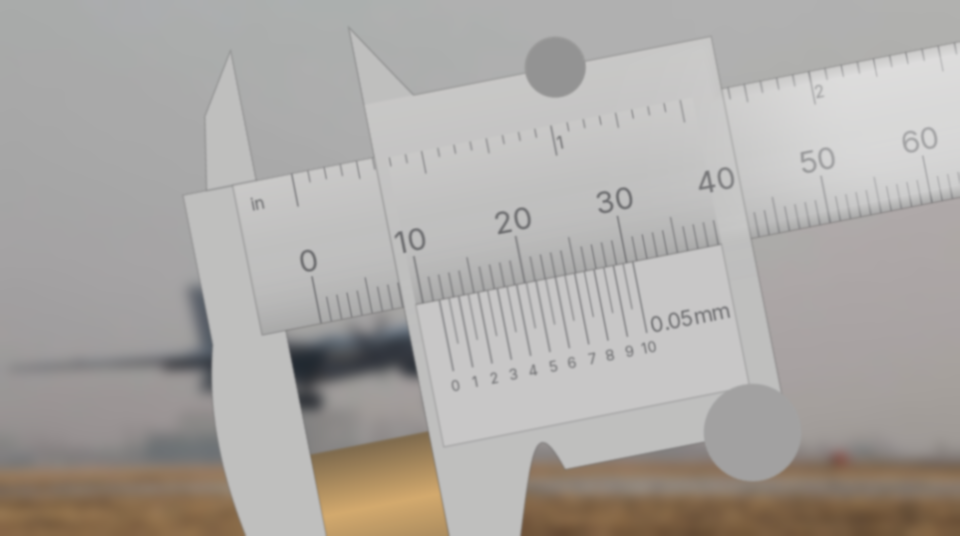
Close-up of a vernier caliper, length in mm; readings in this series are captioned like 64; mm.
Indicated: 11.6; mm
